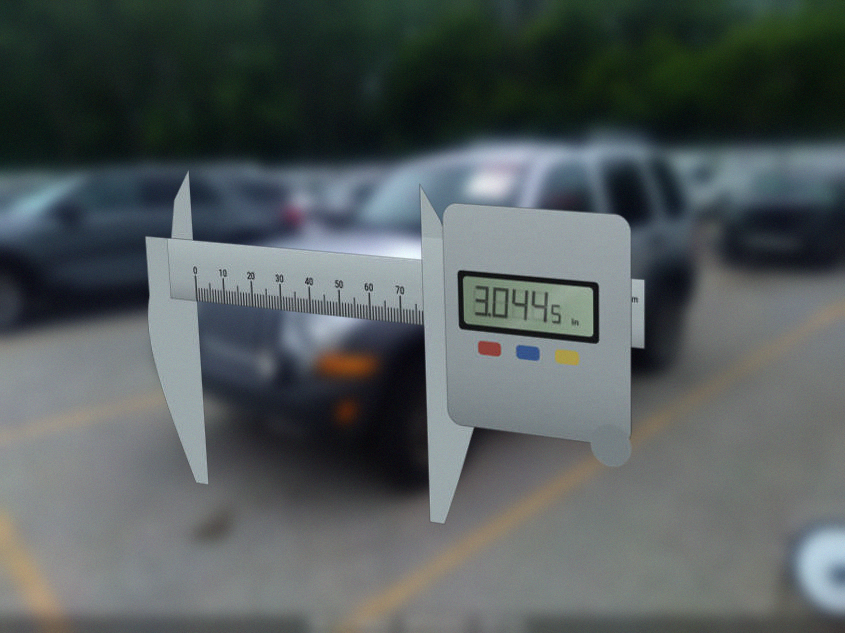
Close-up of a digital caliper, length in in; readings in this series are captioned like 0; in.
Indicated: 3.0445; in
